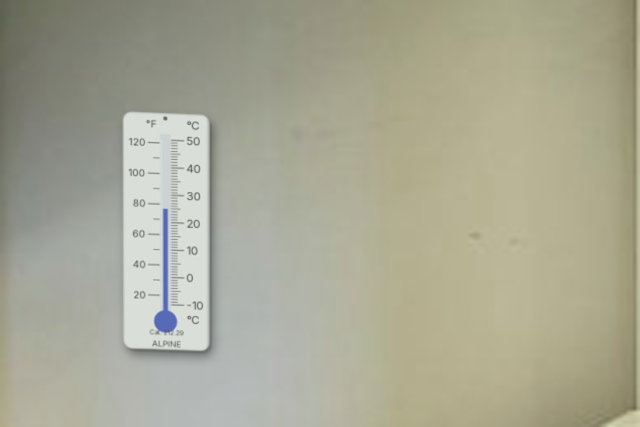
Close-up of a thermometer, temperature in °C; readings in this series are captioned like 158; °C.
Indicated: 25; °C
